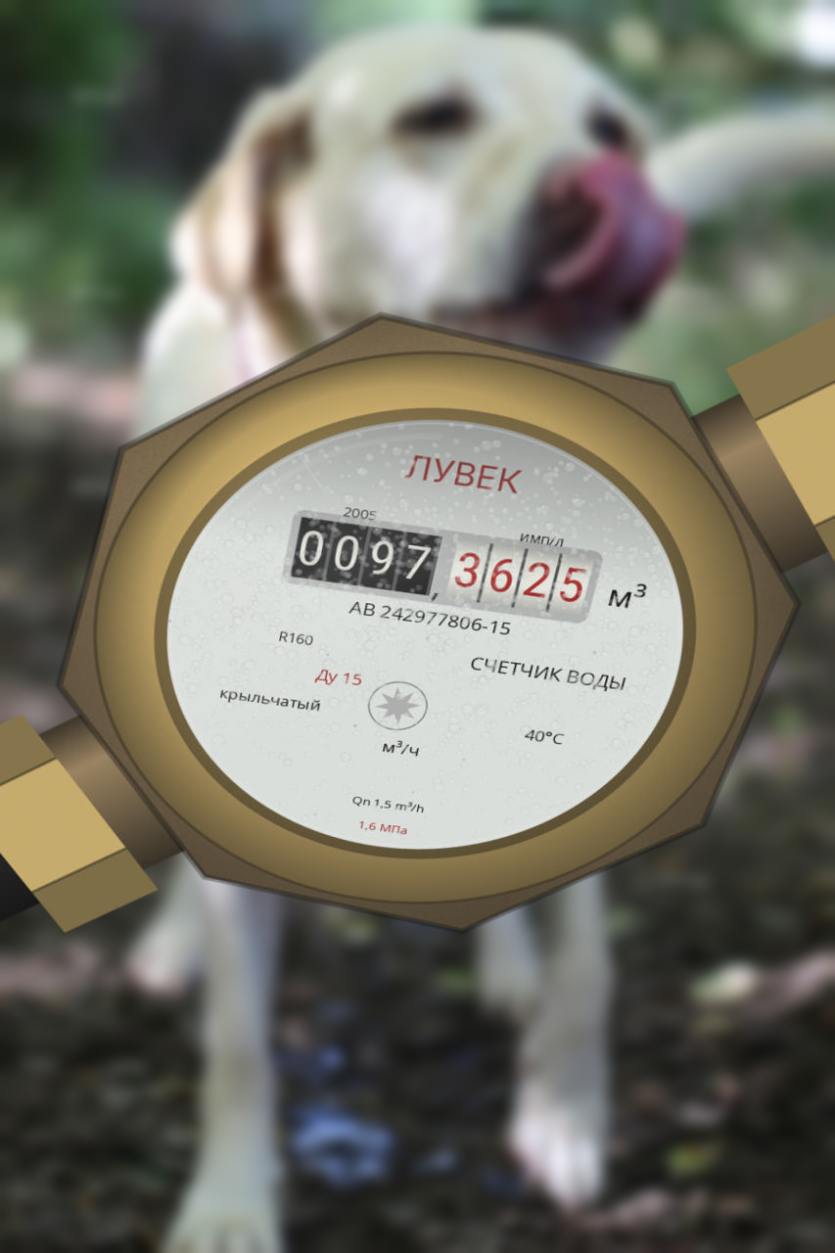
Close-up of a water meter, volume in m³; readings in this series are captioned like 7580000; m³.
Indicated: 97.3625; m³
